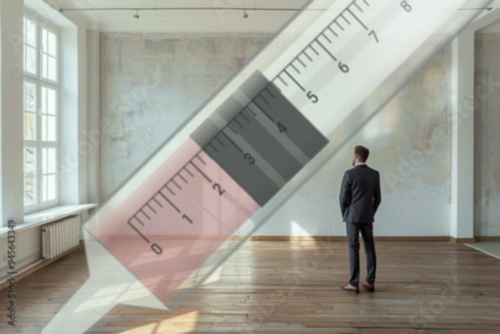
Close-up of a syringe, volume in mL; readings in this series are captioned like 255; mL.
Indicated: 2.4; mL
